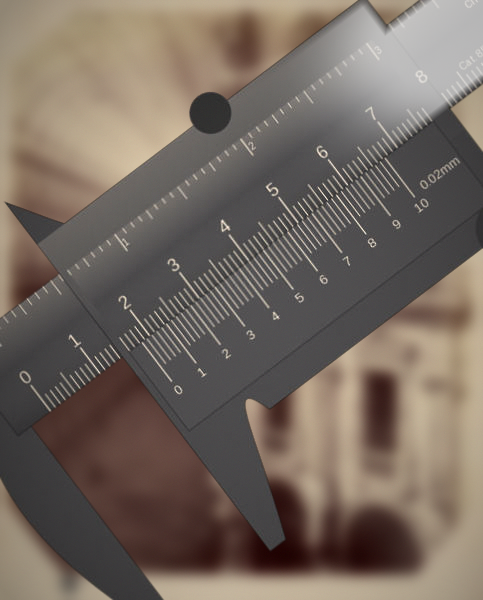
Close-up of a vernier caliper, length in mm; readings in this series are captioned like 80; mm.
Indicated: 18.4; mm
